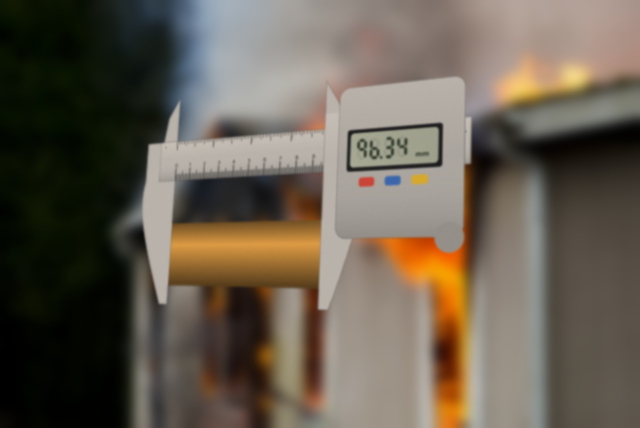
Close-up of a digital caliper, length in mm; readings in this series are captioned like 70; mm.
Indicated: 96.34; mm
